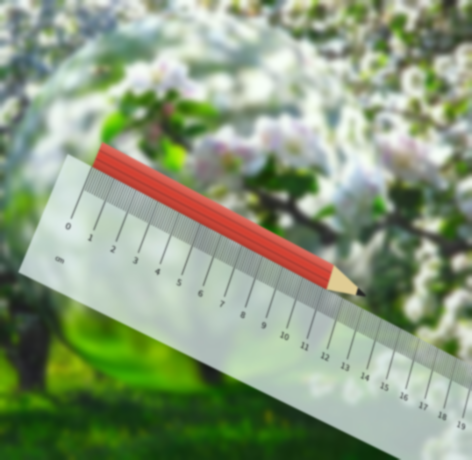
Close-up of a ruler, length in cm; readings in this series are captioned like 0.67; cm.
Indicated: 13; cm
